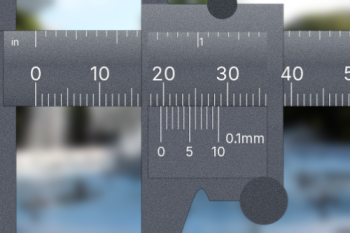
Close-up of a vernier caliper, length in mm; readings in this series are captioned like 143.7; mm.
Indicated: 19.6; mm
